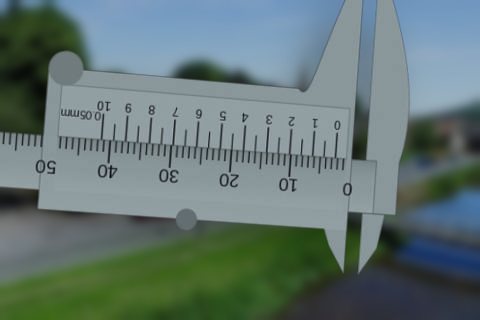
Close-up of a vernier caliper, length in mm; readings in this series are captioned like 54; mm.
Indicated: 2.4; mm
